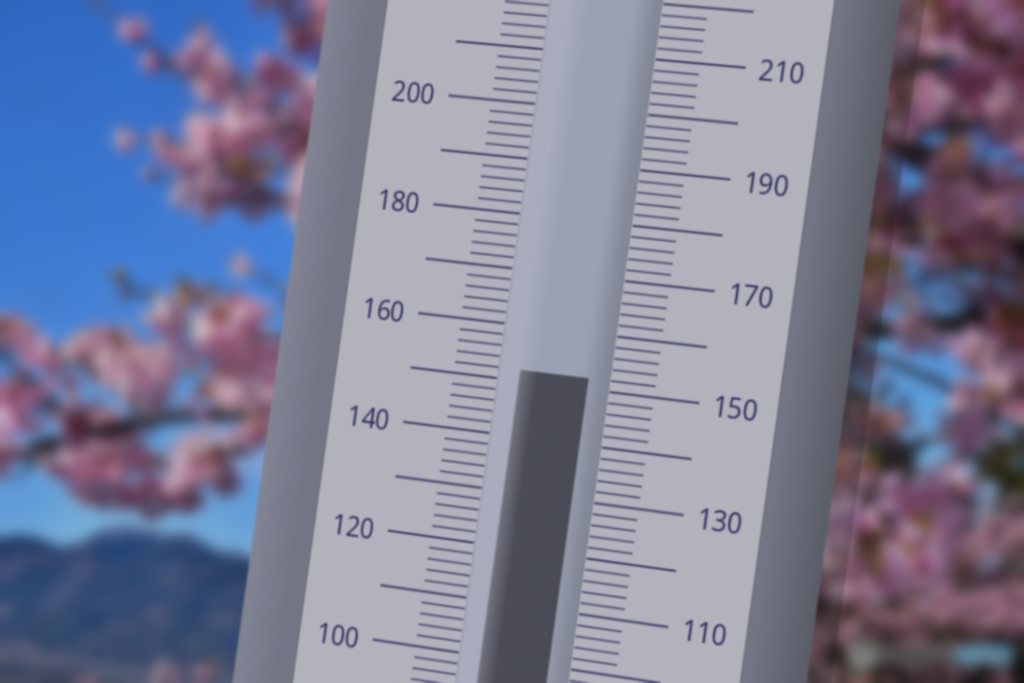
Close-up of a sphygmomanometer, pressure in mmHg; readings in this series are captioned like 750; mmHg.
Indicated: 152; mmHg
